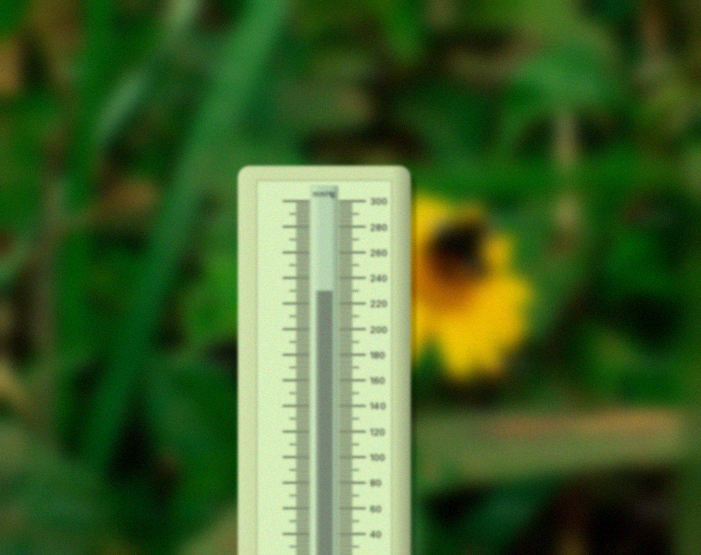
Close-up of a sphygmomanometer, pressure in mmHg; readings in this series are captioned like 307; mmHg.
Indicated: 230; mmHg
